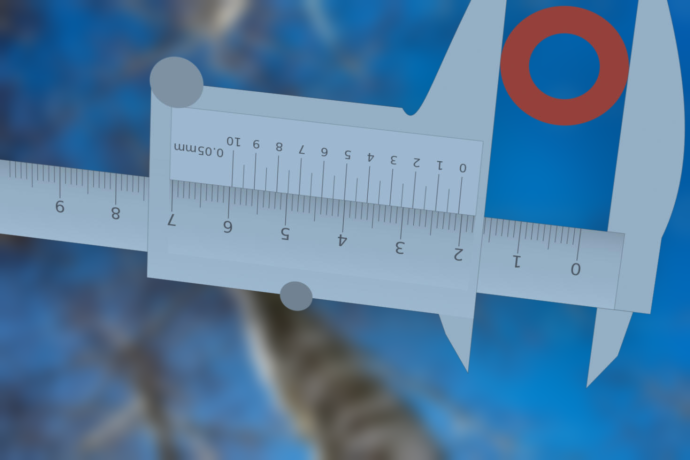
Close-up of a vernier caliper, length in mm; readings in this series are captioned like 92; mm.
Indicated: 20.6; mm
